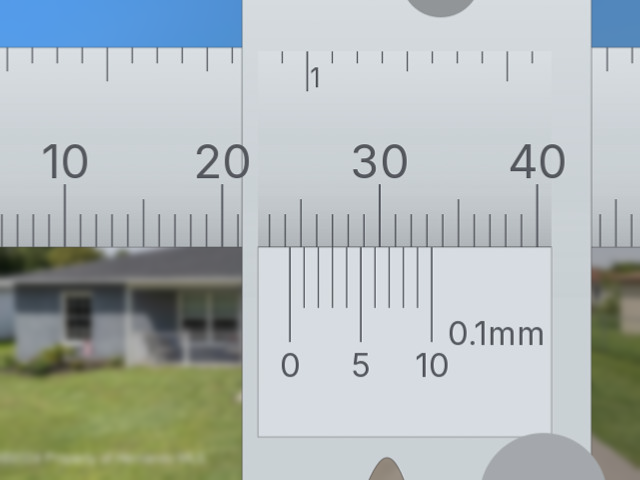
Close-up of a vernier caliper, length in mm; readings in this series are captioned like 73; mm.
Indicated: 24.3; mm
